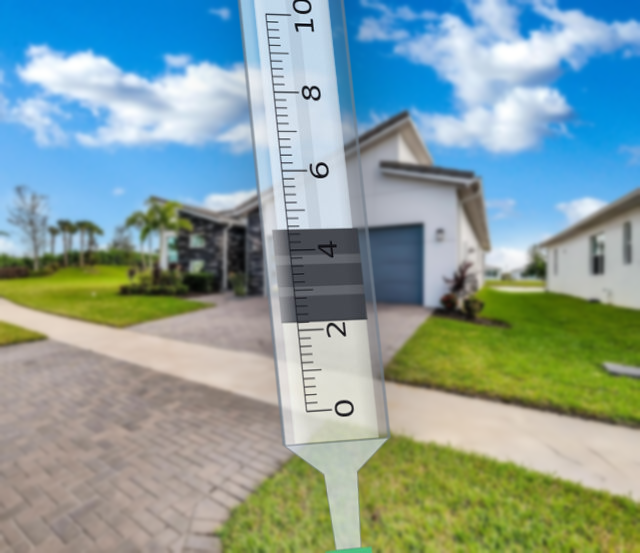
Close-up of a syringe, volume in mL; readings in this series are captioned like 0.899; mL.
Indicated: 2.2; mL
